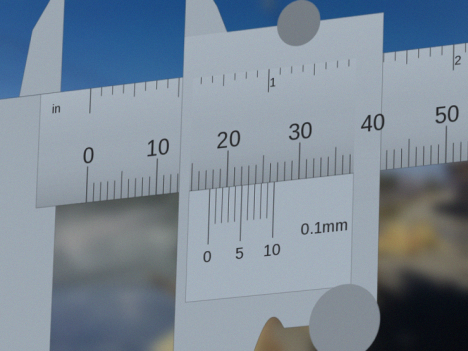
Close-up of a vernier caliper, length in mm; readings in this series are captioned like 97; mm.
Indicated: 17.6; mm
